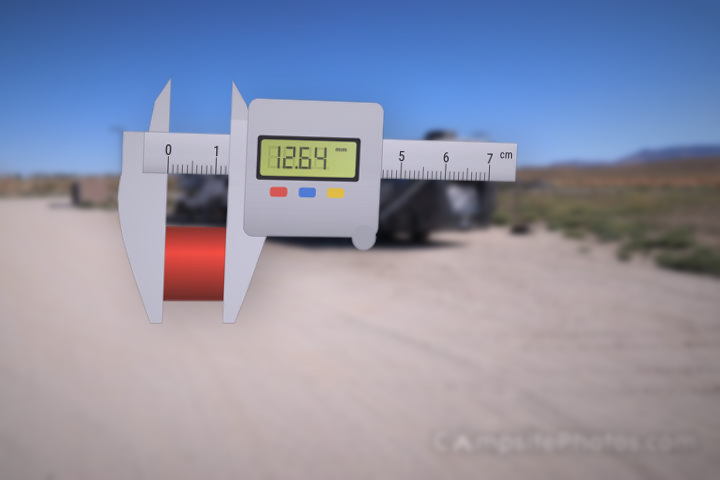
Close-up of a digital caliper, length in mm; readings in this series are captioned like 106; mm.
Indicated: 12.64; mm
